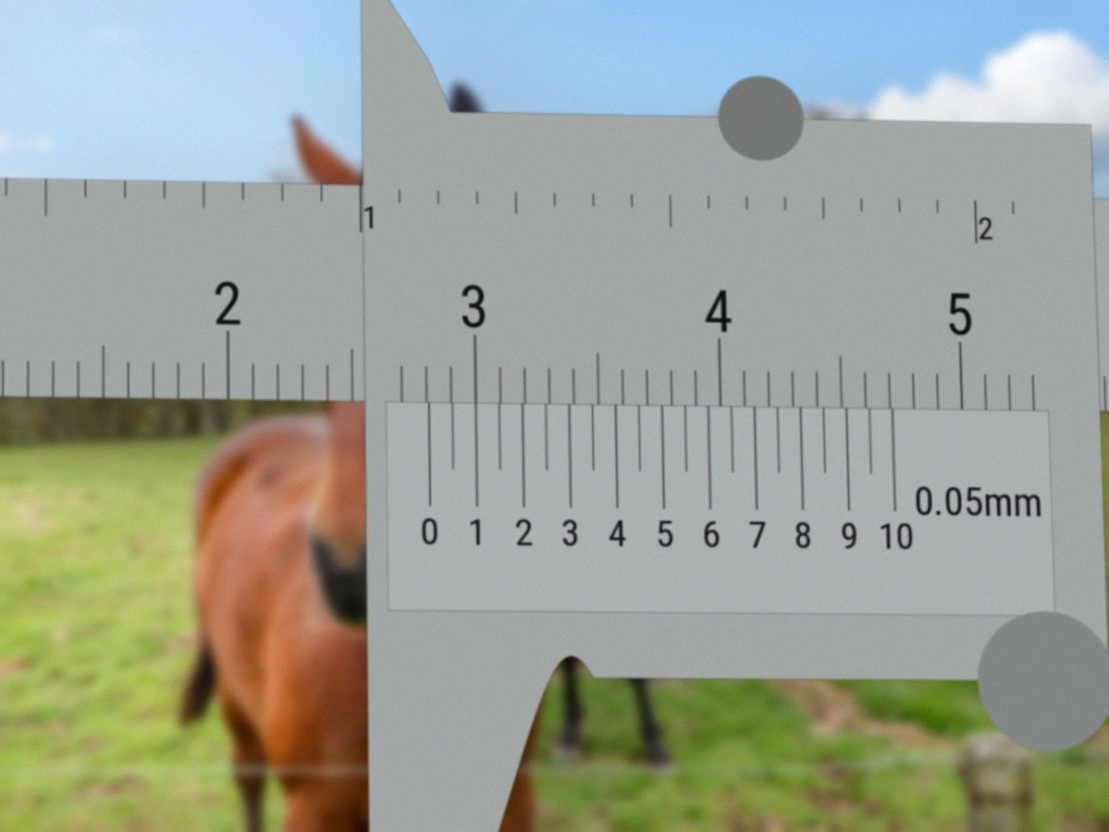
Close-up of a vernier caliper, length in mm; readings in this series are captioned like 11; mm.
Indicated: 28.1; mm
